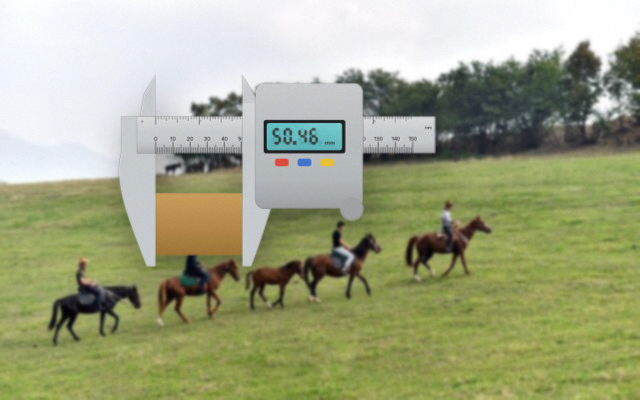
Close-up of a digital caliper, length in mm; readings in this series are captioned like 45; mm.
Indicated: 50.46; mm
